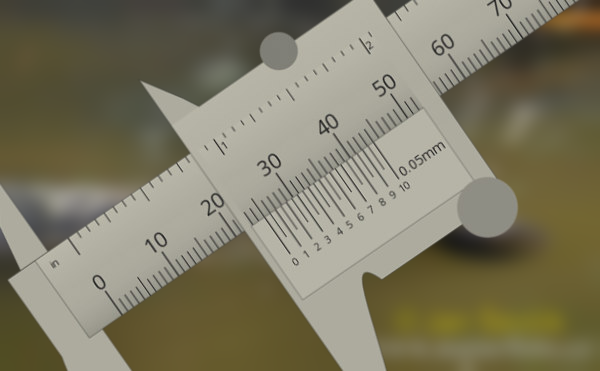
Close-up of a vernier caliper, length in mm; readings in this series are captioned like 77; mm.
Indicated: 25.0; mm
